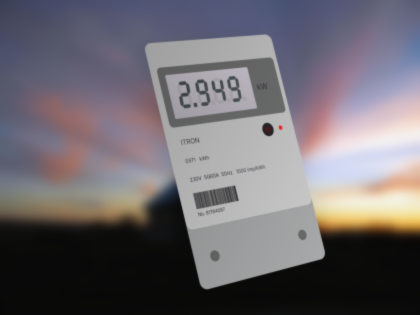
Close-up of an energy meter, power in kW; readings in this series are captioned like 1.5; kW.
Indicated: 2.949; kW
